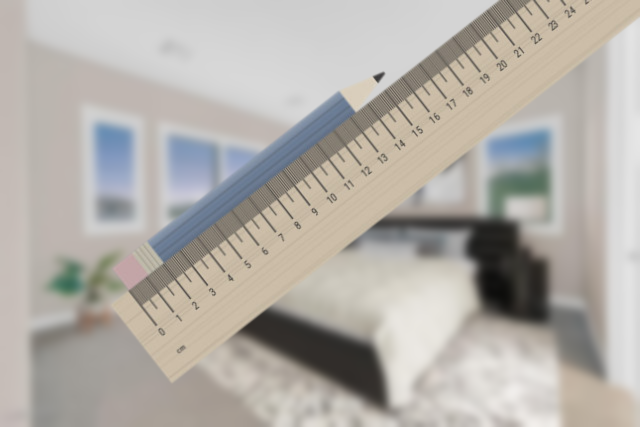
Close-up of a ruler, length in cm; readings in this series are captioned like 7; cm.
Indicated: 15.5; cm
